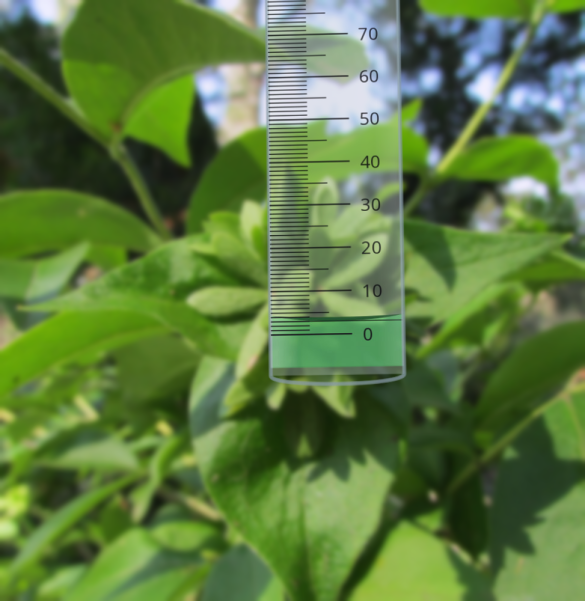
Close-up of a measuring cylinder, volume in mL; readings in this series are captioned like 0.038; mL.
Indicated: 3; mL
